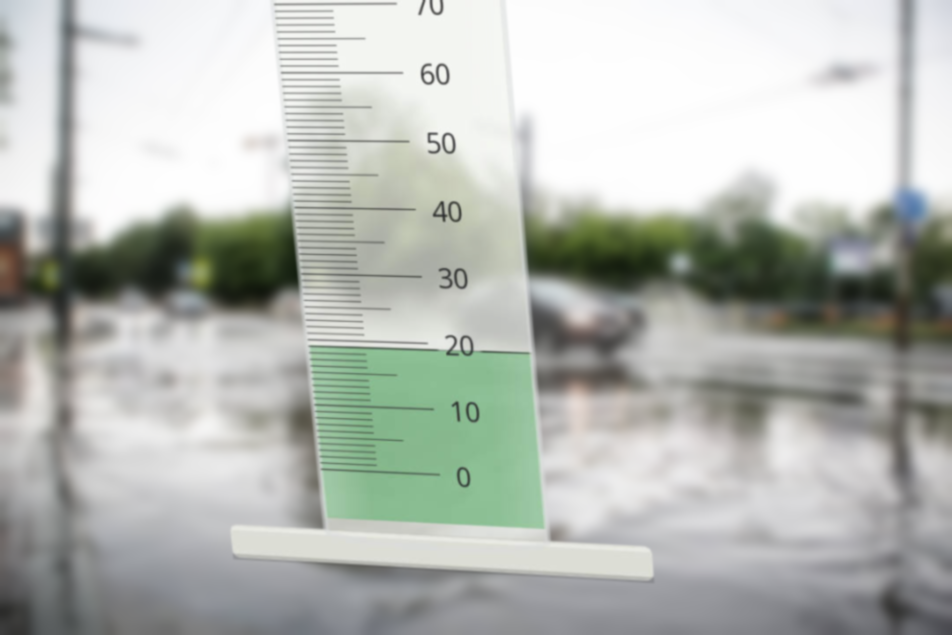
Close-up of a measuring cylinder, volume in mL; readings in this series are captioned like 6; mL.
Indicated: 19; mL
